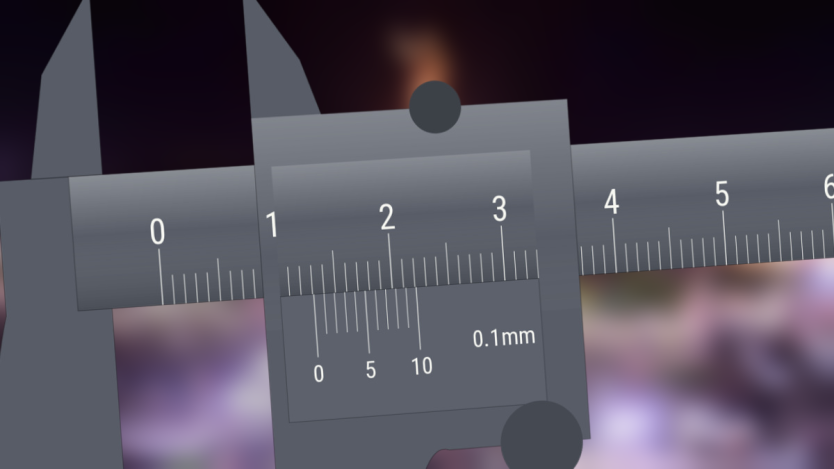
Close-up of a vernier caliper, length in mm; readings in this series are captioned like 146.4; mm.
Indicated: 13.1; mm
